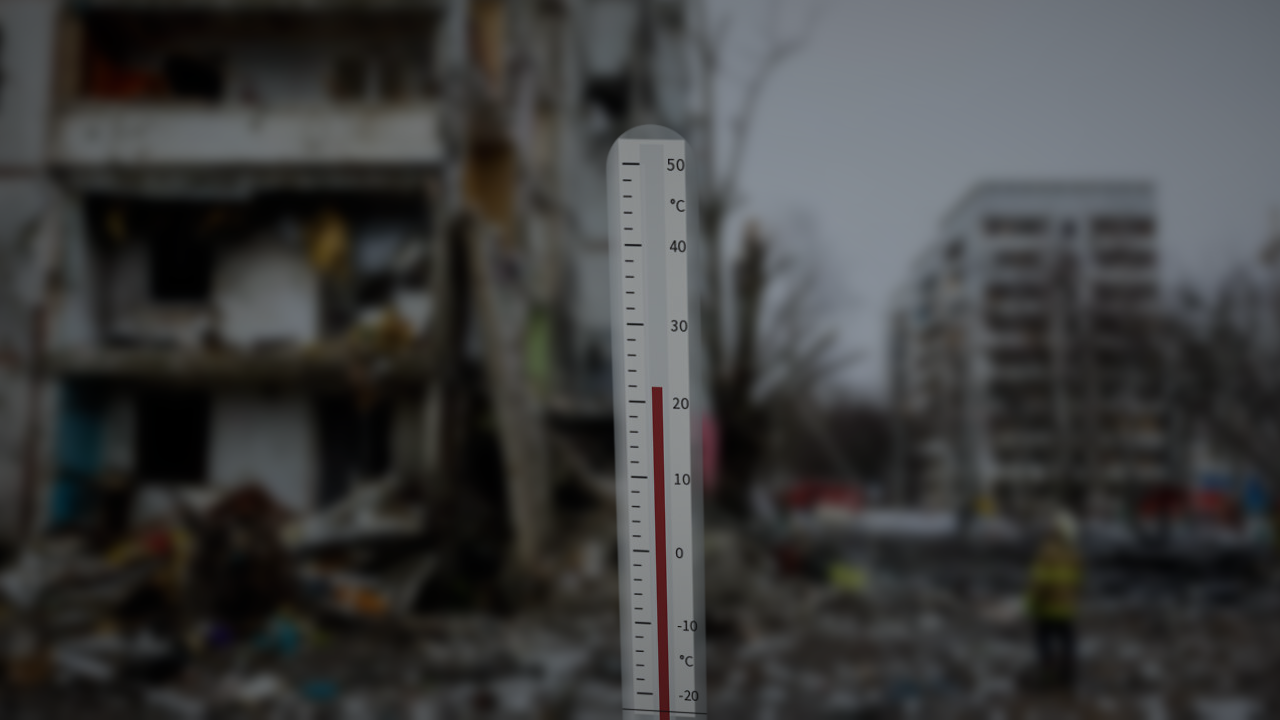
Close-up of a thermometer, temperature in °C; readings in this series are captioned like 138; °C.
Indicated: 22; °C
